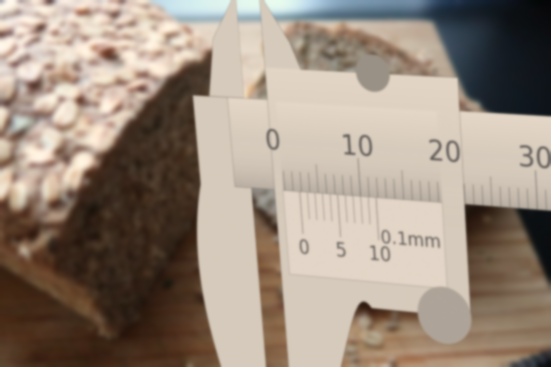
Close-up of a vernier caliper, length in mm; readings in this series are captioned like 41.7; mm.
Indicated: 2.8; mm
